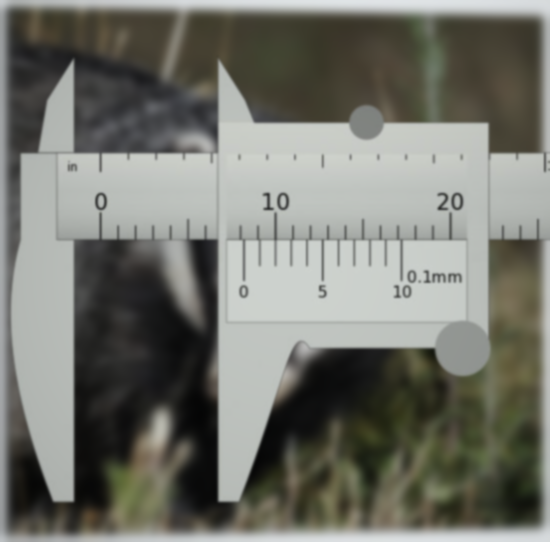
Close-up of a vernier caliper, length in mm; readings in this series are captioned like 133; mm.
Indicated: 8.2; mm
